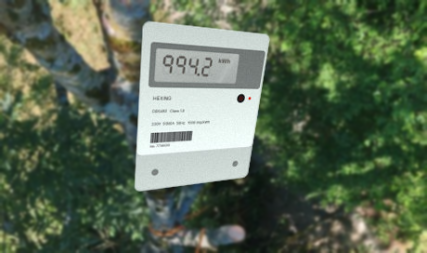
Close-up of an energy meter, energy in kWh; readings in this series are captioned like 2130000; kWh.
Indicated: 994.2; kWh
